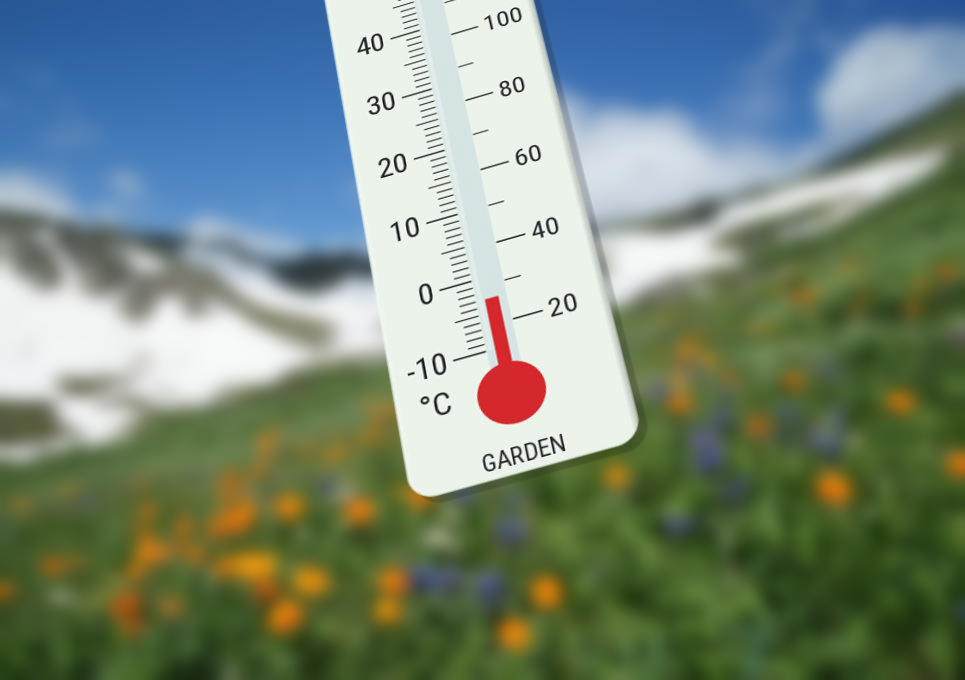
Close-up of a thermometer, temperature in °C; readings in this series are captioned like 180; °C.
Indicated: -3; °C
